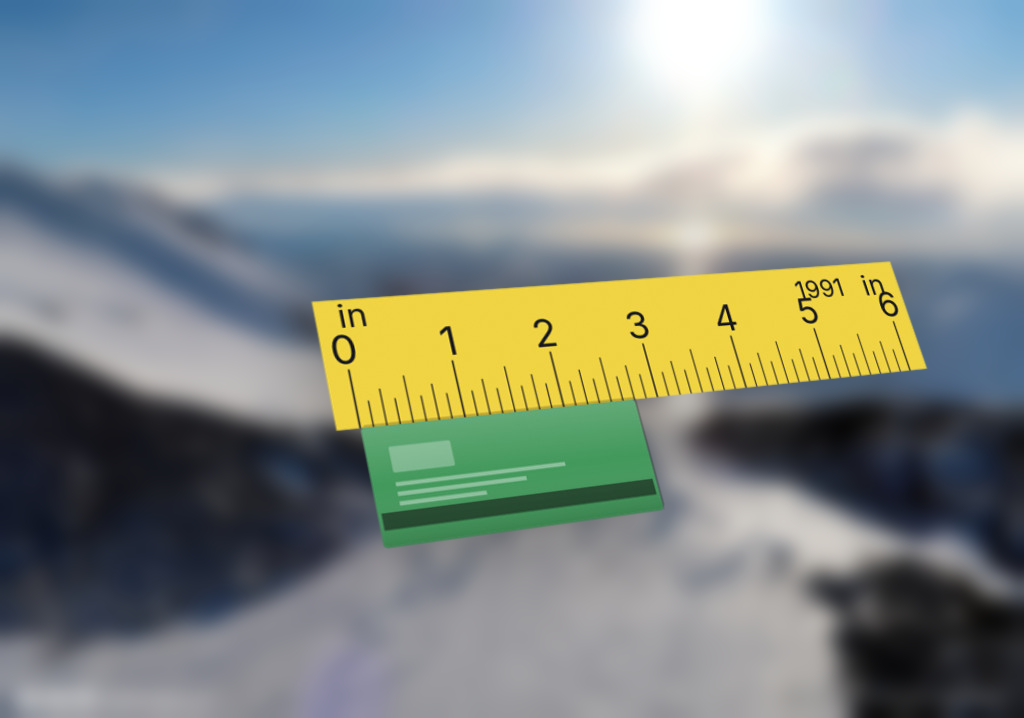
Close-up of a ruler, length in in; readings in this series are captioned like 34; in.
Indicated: 2.75; in
